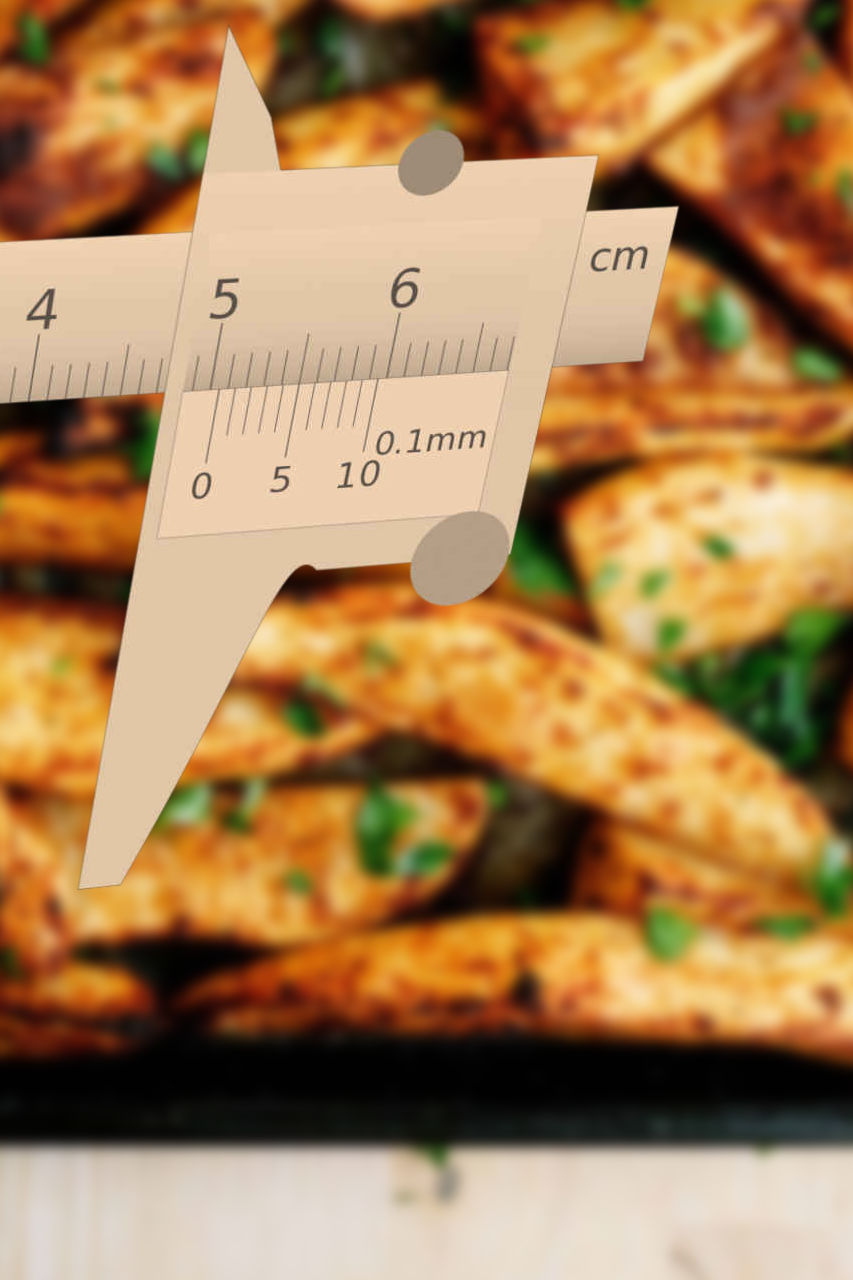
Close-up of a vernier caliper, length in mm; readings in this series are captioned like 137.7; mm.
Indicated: 50.5; mm
